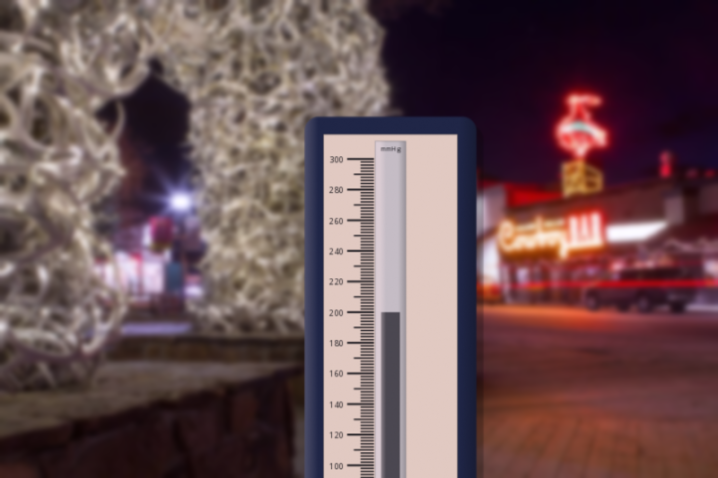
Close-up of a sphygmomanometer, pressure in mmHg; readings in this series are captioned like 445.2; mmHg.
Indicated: 200; mmHg
